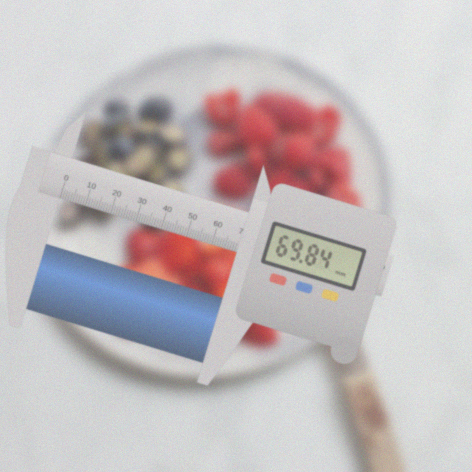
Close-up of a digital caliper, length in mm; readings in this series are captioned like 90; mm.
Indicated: 69.84; mm
